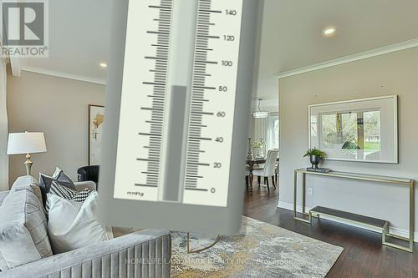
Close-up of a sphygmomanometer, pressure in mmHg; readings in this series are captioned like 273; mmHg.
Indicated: 80; mmHg
